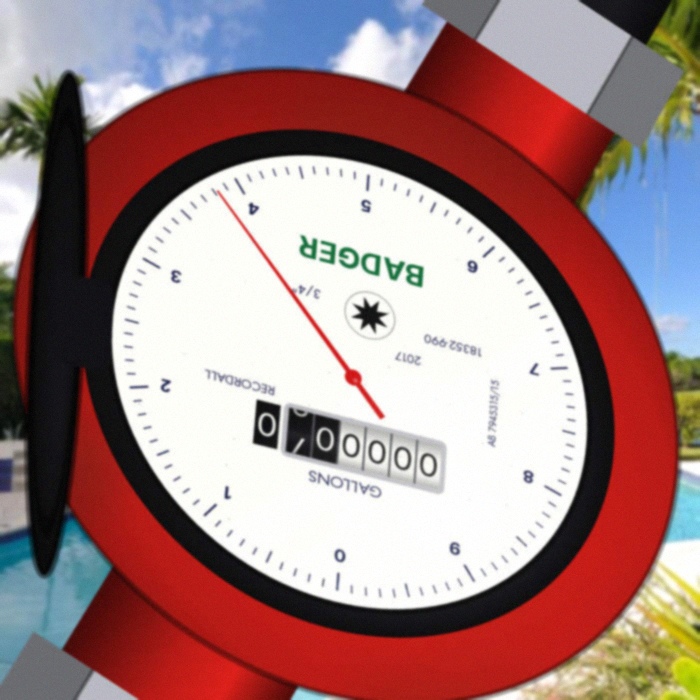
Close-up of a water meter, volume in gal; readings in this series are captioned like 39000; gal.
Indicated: 73.8; gal
